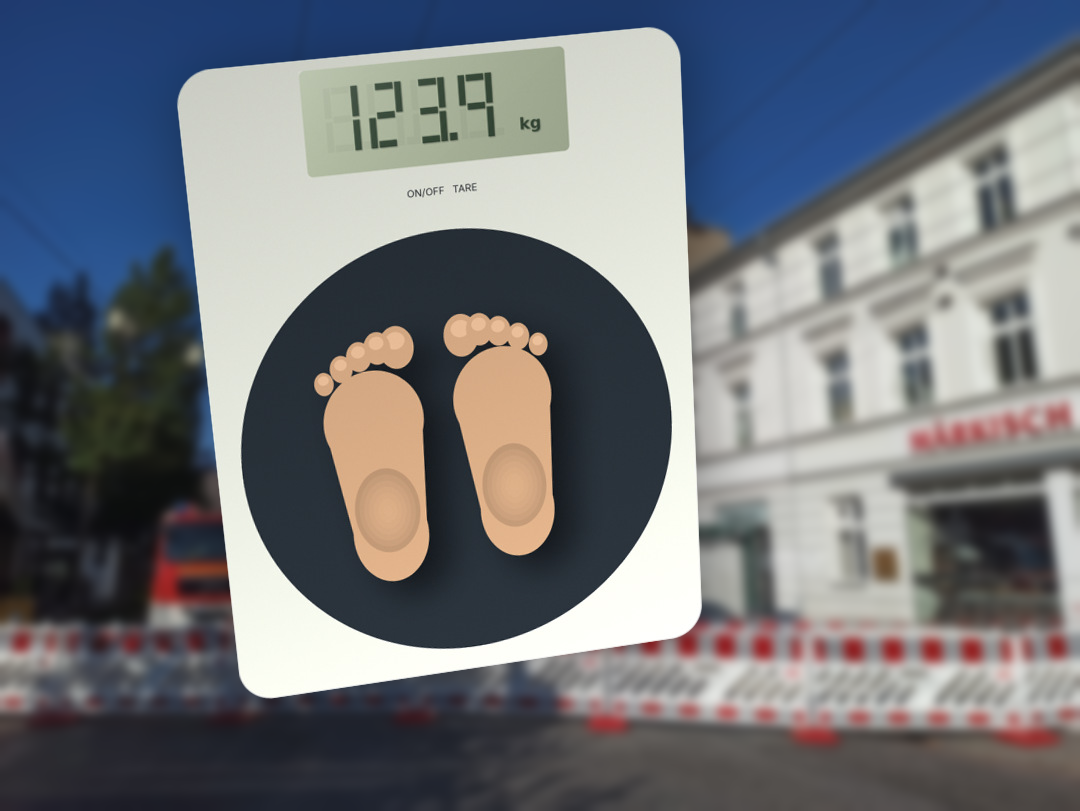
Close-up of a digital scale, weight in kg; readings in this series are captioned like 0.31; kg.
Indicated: 123.9; kg
